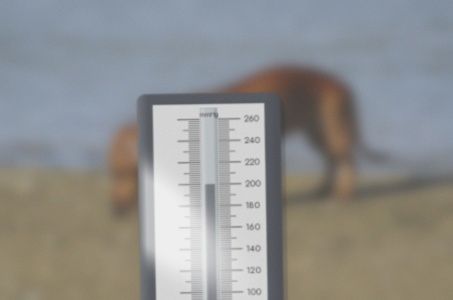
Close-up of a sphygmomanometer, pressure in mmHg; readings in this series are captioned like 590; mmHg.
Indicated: 200; mmHg
